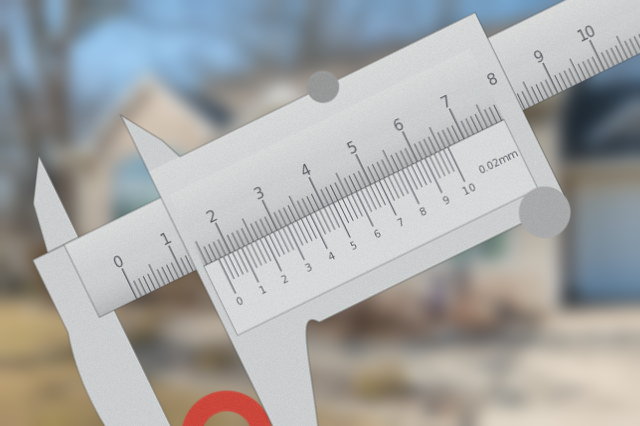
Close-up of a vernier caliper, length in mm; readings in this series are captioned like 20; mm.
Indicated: 17.5; mm
